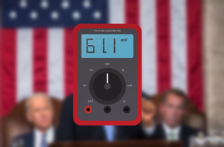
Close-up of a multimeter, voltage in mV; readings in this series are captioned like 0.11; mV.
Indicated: 61.1; mV
